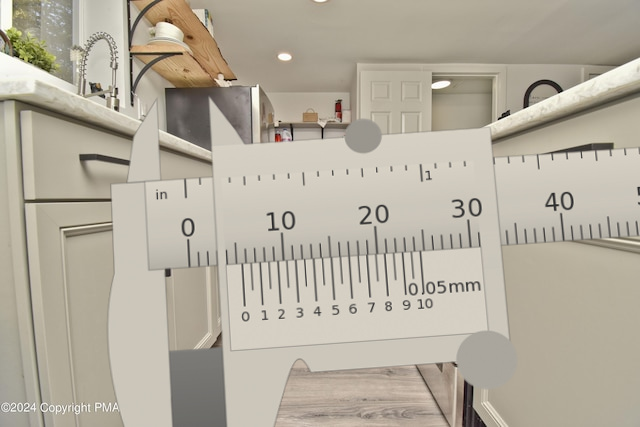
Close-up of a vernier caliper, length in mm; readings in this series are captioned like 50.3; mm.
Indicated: 5.6; mm
